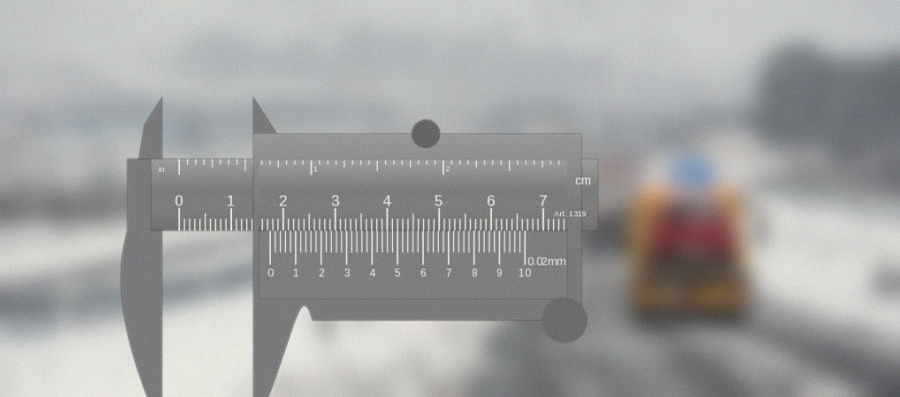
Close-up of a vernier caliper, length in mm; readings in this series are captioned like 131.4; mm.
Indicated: 17.5; mm
